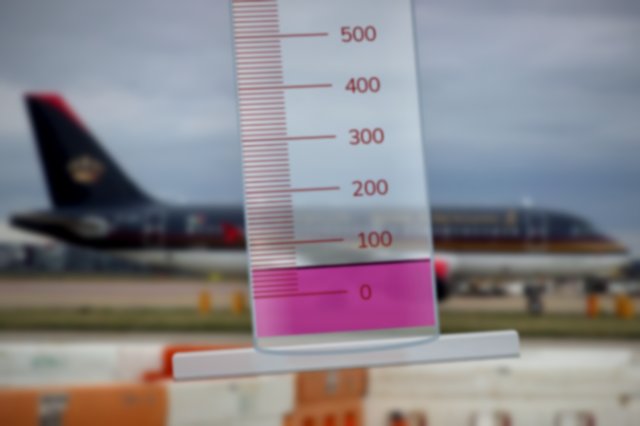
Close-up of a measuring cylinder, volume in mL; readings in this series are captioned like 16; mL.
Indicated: 50; mL
